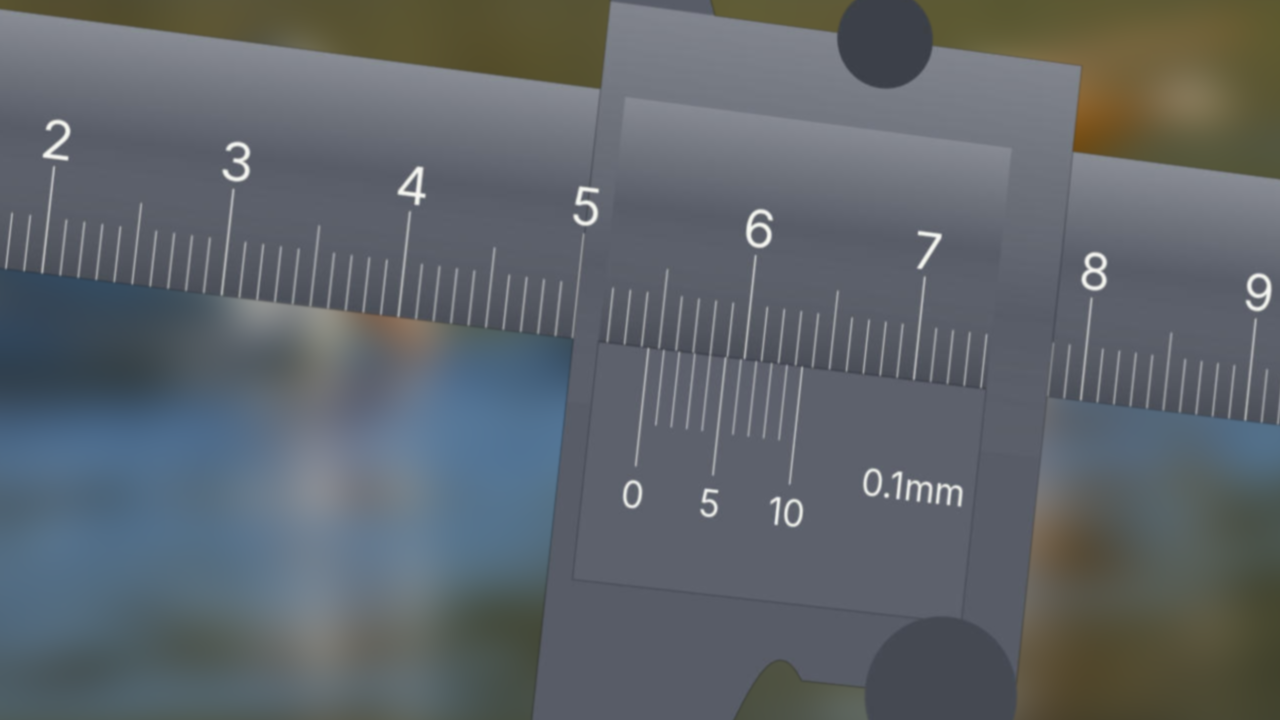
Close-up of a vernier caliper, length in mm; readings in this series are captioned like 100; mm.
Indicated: 54.4; mm
